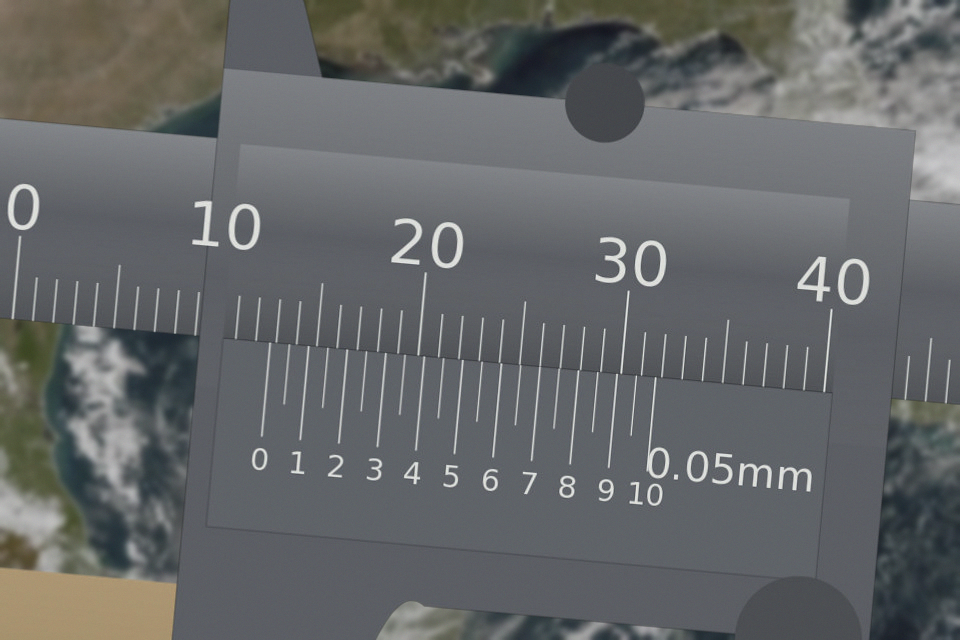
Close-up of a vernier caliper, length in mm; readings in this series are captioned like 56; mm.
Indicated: 12.7; mm
